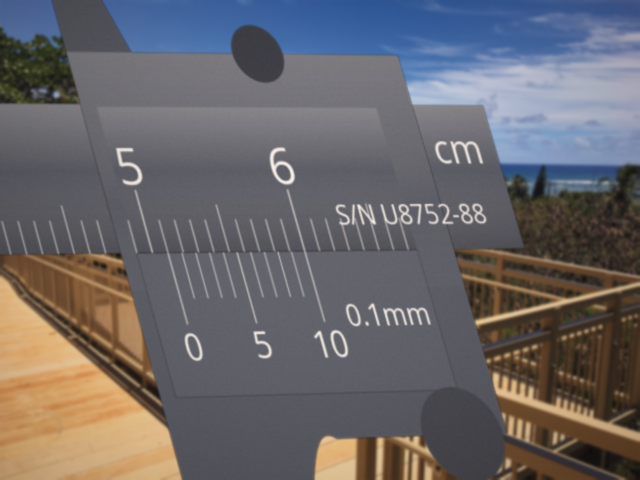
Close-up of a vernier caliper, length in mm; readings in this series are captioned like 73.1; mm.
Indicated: 51.0; mm
